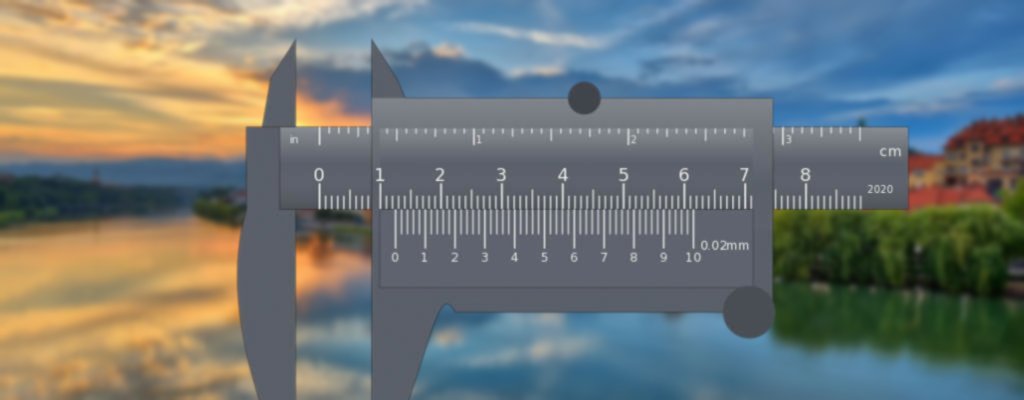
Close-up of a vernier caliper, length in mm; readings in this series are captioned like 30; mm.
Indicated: 12.5; mm
